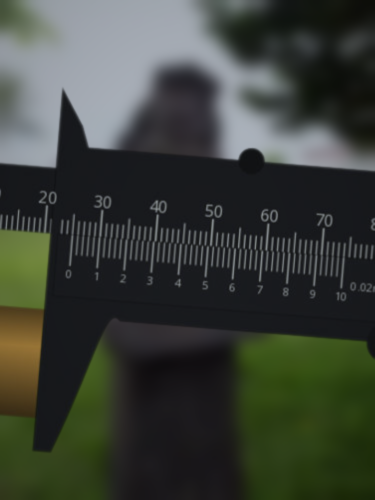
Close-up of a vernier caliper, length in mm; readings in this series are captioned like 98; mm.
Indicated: 25.0; mm
